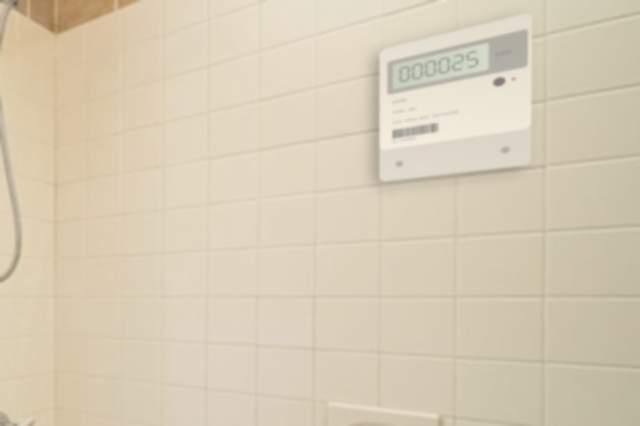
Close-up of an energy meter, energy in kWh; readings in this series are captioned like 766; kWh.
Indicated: 25; kWh
